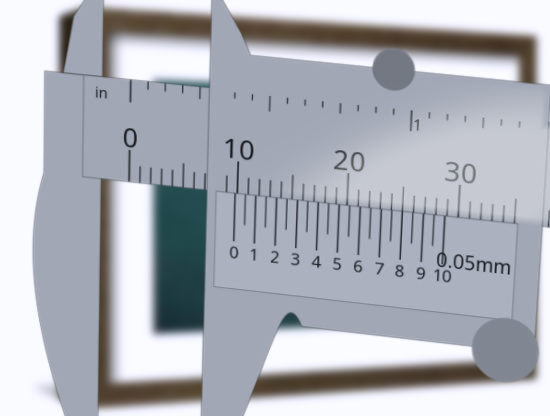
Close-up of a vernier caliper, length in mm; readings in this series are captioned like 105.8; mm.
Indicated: 9.8; mm
